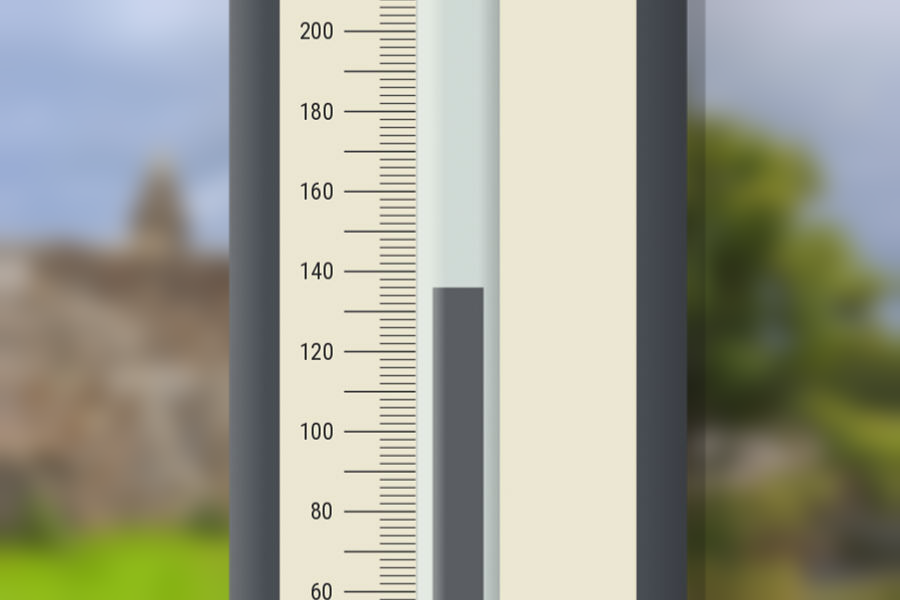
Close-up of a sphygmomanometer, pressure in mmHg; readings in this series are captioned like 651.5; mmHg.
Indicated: 136; mmHg
